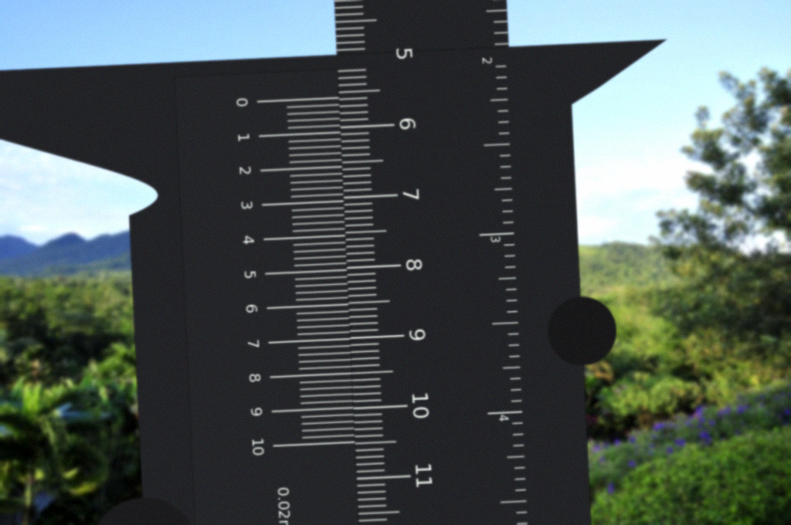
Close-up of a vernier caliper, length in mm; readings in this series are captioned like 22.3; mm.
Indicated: 55.8; mm
